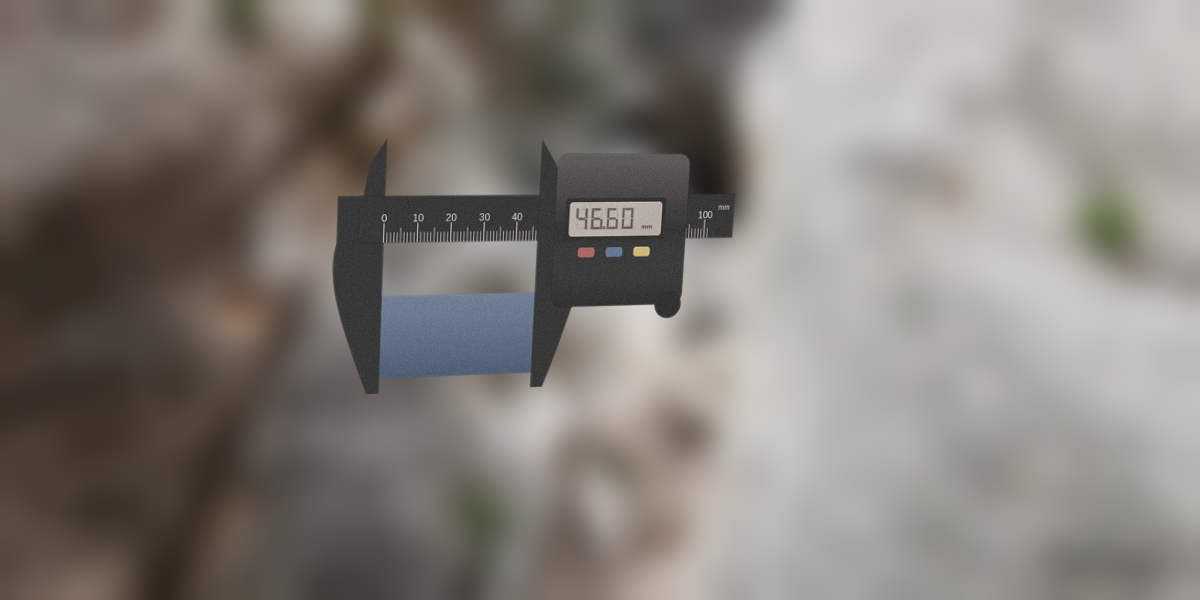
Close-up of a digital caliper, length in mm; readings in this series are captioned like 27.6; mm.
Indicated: 46.60; mm
